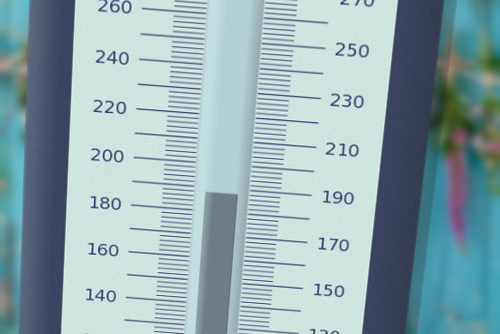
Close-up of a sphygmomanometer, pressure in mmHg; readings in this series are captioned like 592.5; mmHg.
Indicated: 188; mmHg
